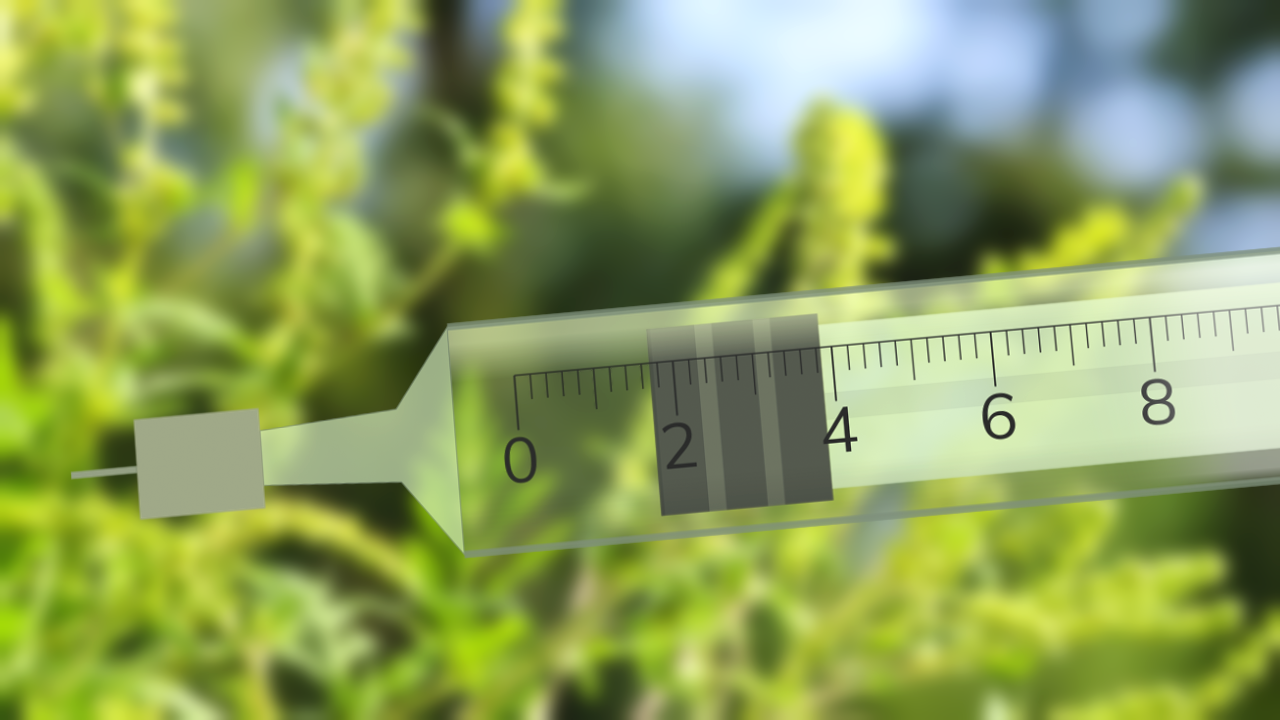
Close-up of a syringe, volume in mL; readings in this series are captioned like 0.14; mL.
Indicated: 1.7; mL
